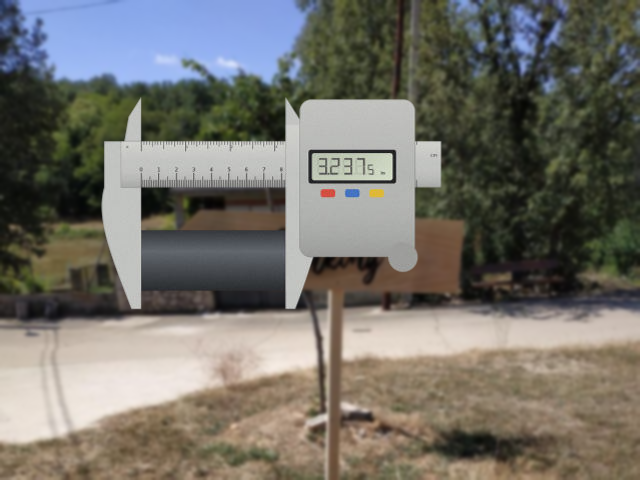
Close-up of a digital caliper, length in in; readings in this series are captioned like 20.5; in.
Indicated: 3.2375; in
